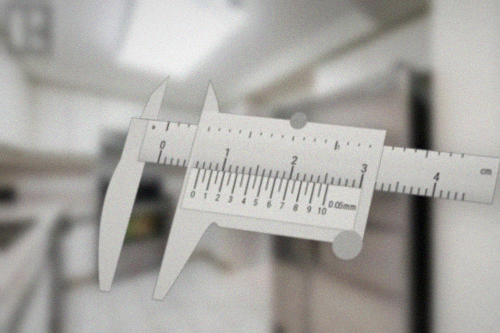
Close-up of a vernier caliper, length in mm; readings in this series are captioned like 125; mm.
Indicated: 6.5; mm
